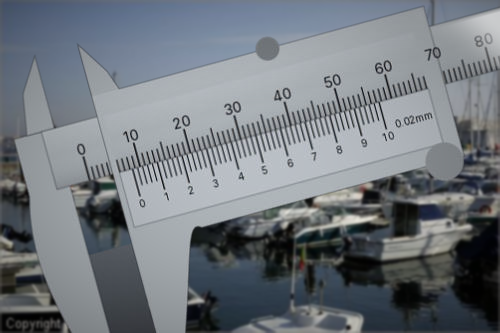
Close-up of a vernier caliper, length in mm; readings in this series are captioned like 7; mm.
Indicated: 8.5; mm
